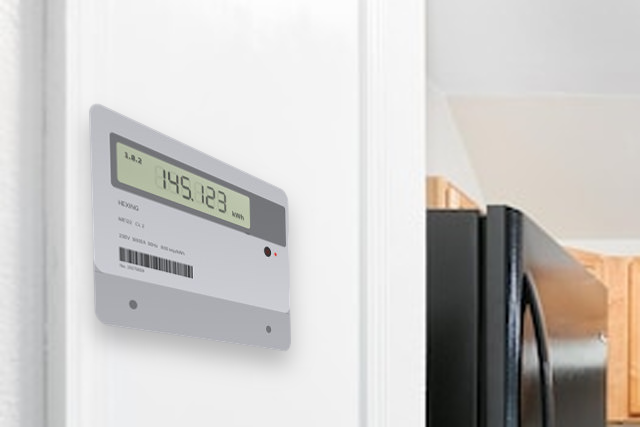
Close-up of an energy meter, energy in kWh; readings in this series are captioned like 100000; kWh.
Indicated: 145.123; kWh
